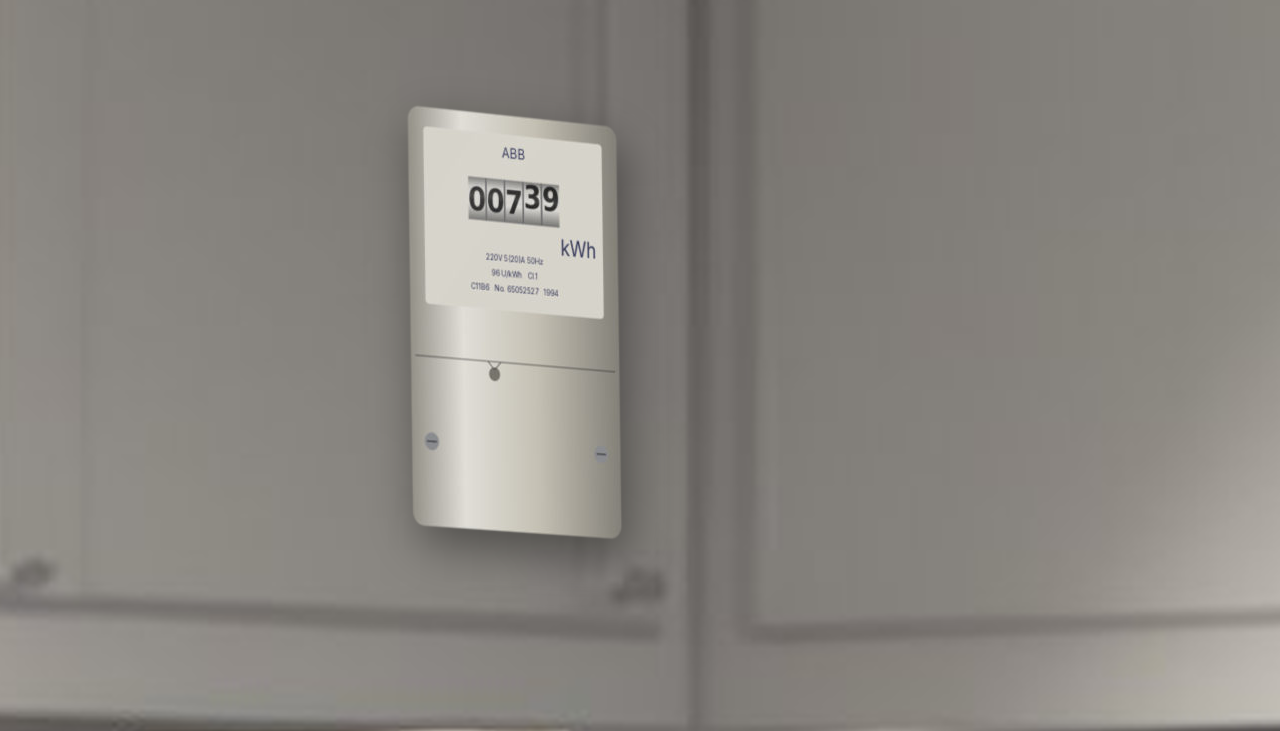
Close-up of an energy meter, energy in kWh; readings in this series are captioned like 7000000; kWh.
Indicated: 739; kWh
